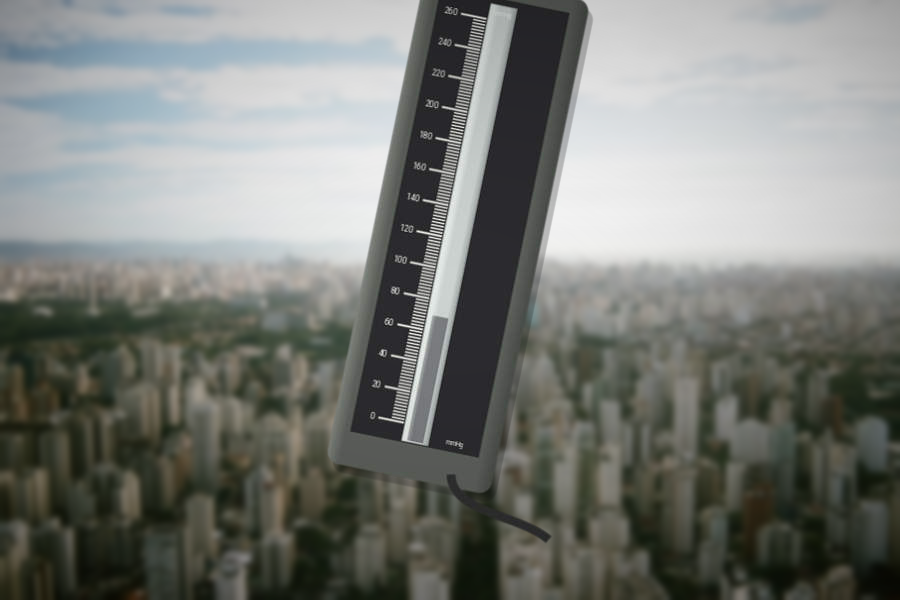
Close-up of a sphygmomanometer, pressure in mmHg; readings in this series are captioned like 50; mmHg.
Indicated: 70; mmHg
